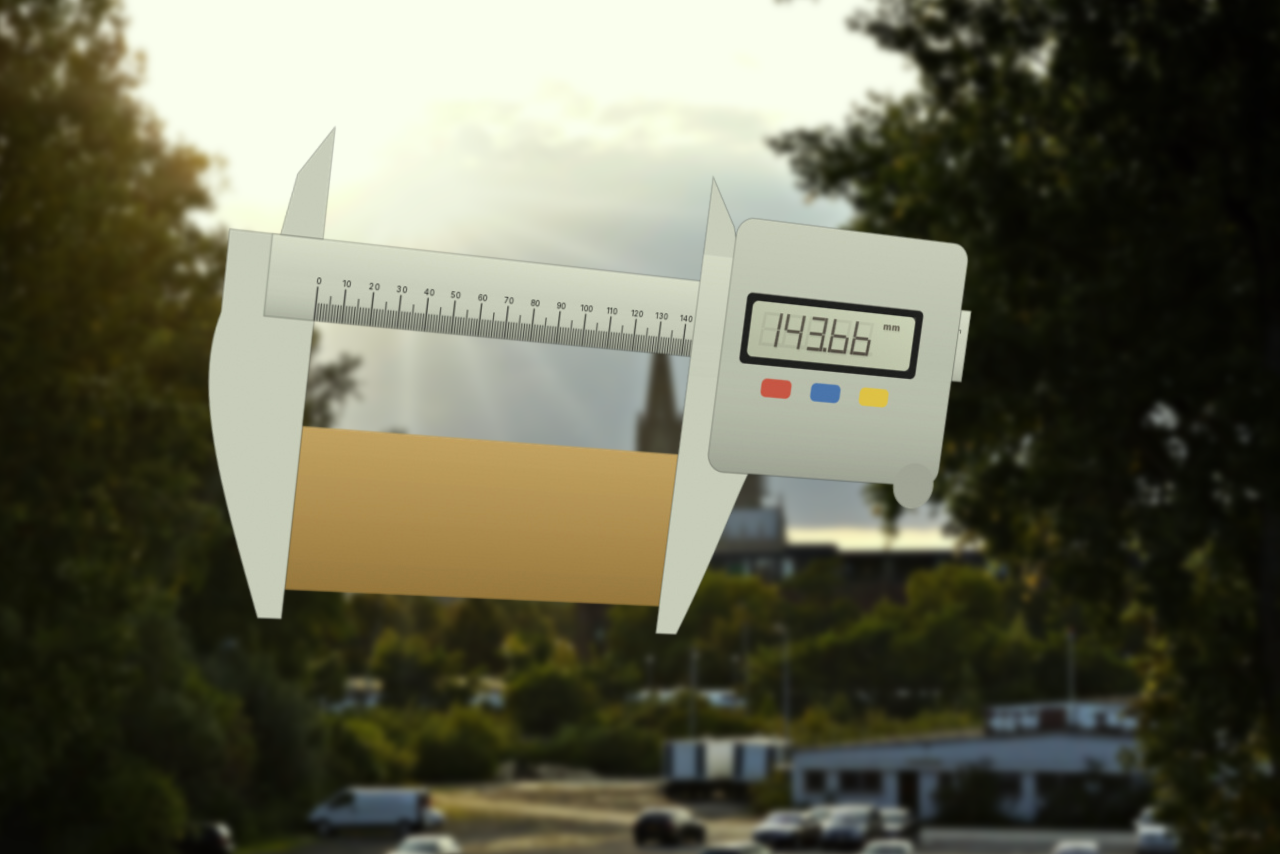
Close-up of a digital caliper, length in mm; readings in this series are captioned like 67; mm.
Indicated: 143.66; mm
